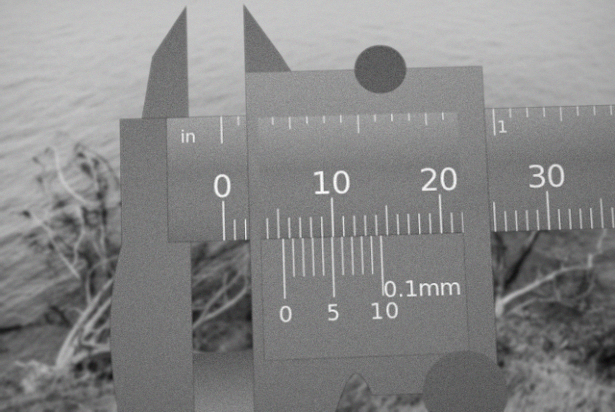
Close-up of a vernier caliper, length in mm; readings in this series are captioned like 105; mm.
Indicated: 5.4; mm
